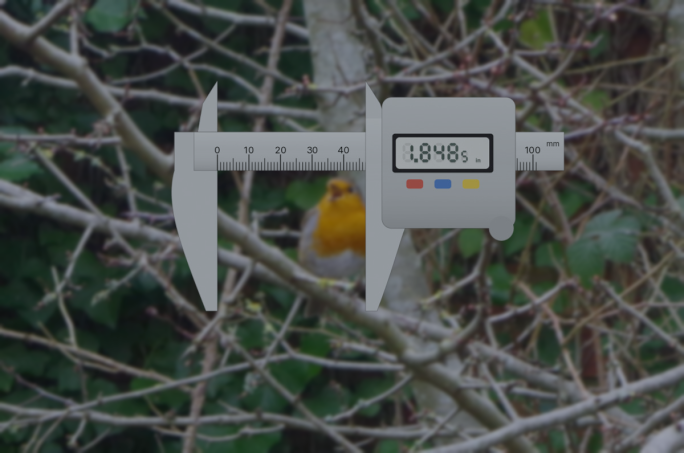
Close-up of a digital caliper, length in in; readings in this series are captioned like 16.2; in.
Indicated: 1.8485; in
